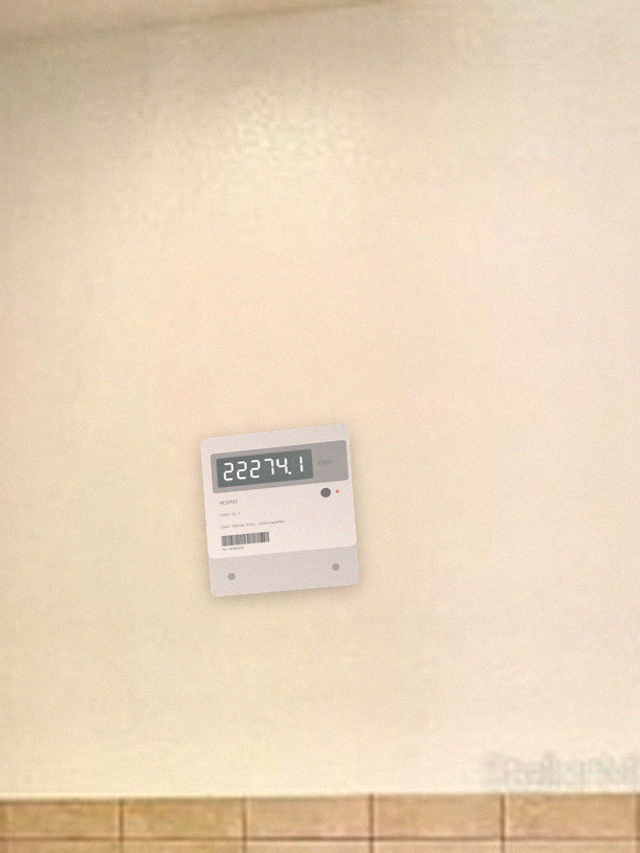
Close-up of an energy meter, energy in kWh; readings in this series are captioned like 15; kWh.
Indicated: 22274.1; kWh
